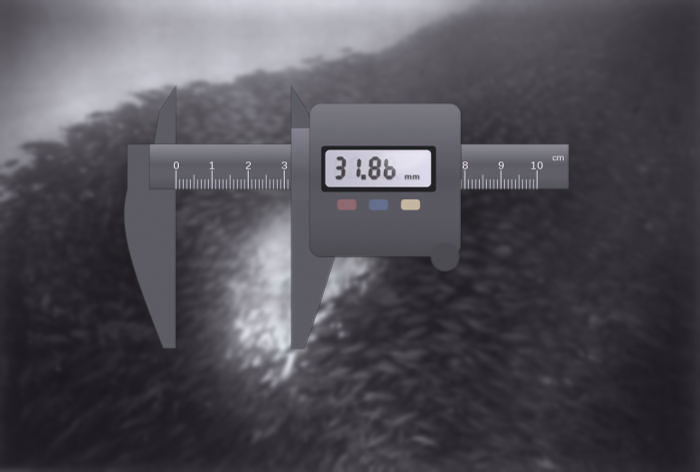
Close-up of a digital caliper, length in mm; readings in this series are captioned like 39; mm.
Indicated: 31.86; mm
